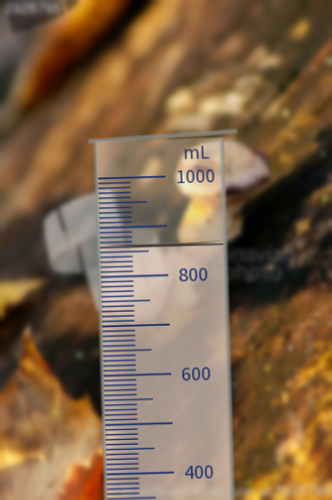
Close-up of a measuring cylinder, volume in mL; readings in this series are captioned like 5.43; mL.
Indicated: 860; mL
